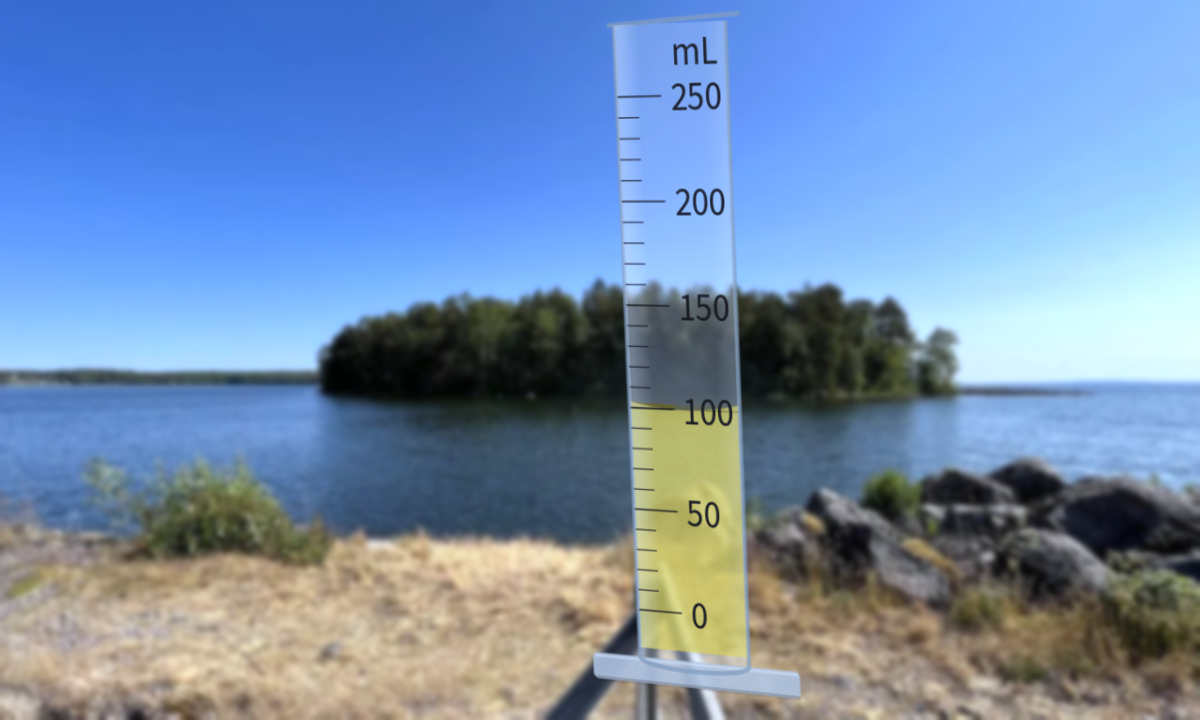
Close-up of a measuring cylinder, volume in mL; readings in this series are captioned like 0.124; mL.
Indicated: 100; mL
